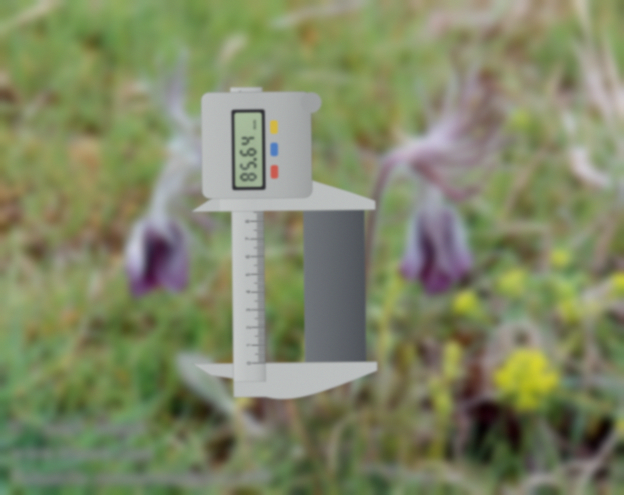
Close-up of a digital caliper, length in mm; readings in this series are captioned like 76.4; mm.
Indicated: 85.64; mm
